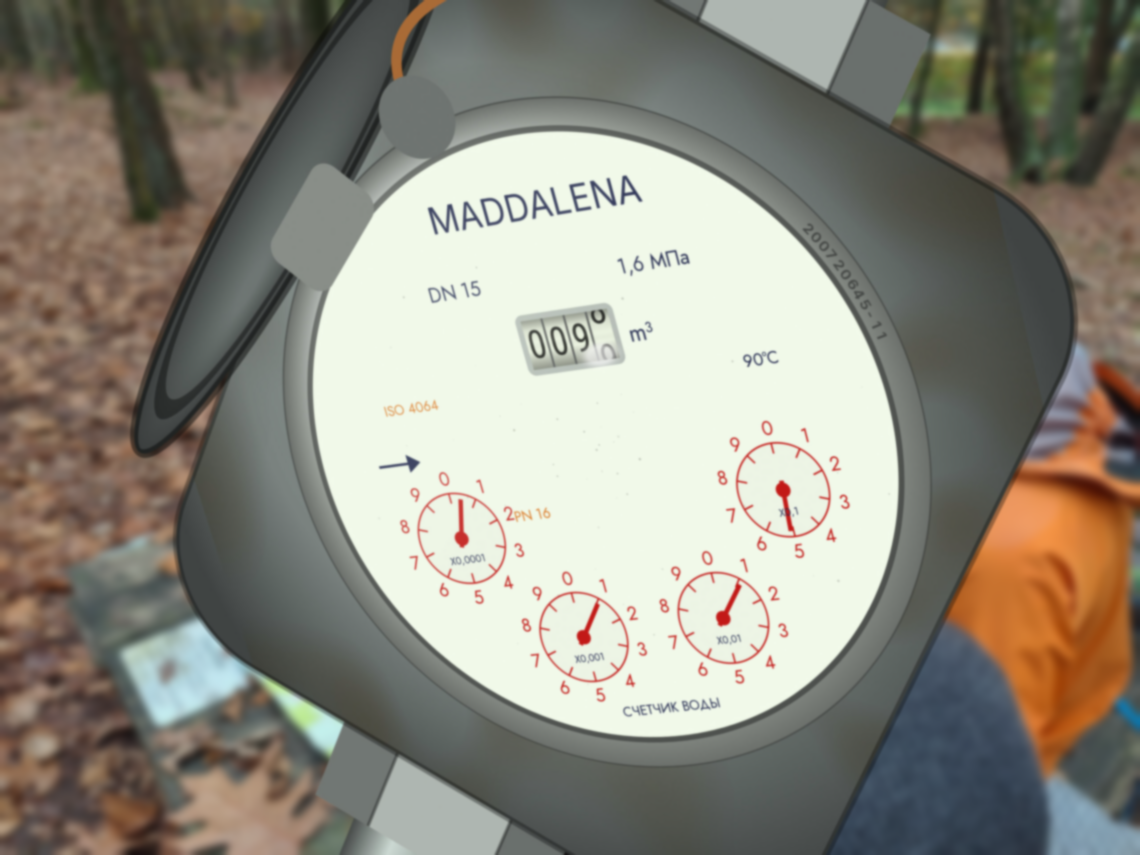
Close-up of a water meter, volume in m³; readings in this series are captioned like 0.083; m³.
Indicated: 98.5110; m³
